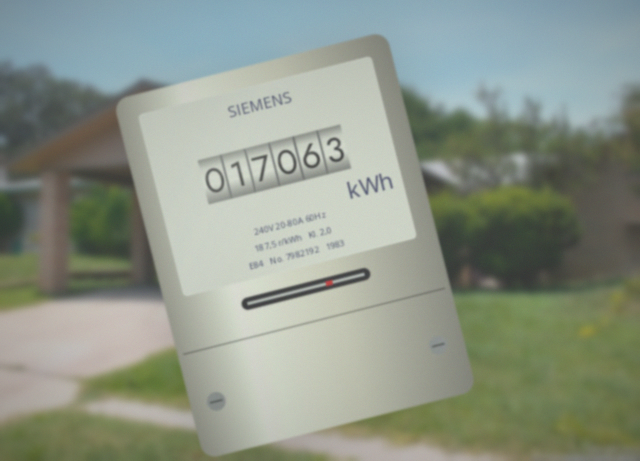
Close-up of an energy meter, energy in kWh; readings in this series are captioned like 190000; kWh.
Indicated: 17063; kWh
